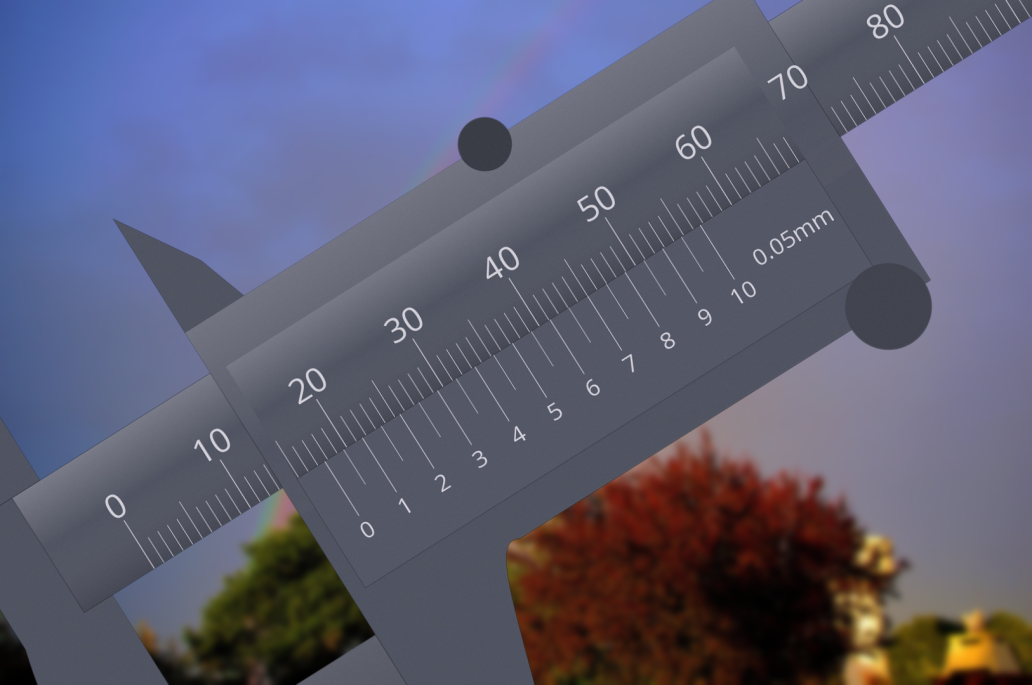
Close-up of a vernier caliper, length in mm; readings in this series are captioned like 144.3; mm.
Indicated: 17.7; mm
